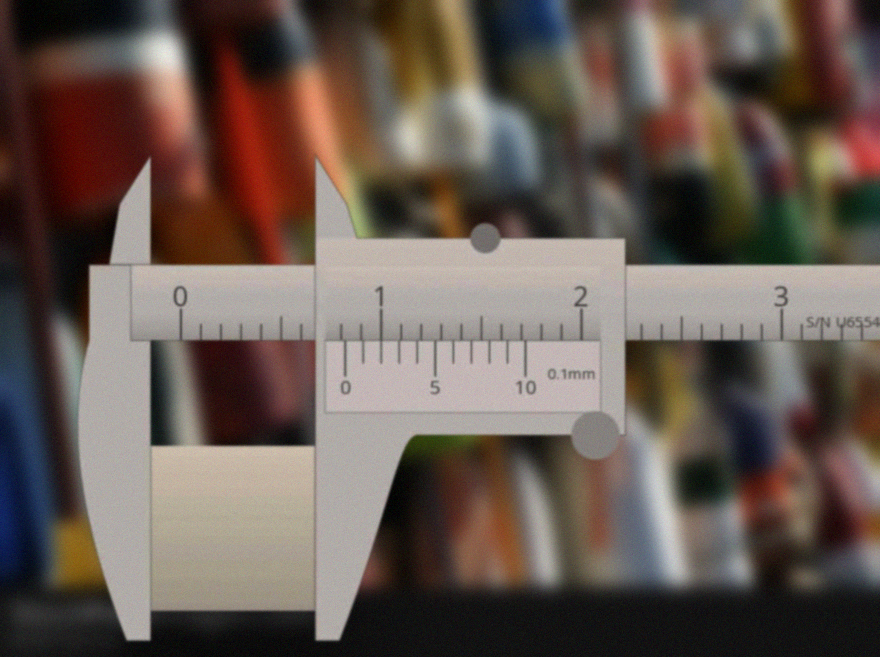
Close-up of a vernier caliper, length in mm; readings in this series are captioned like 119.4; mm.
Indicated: 8.2; mm
